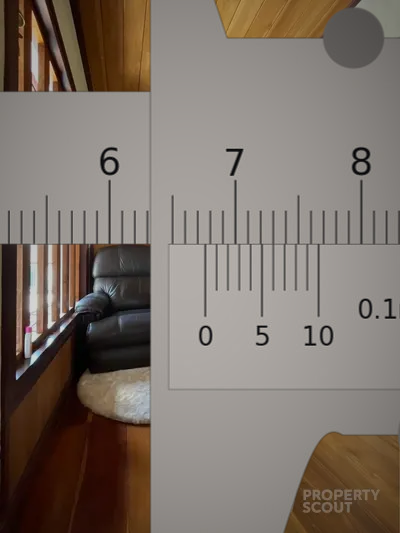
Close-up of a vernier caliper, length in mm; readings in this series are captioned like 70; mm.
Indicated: 67.6; mm
